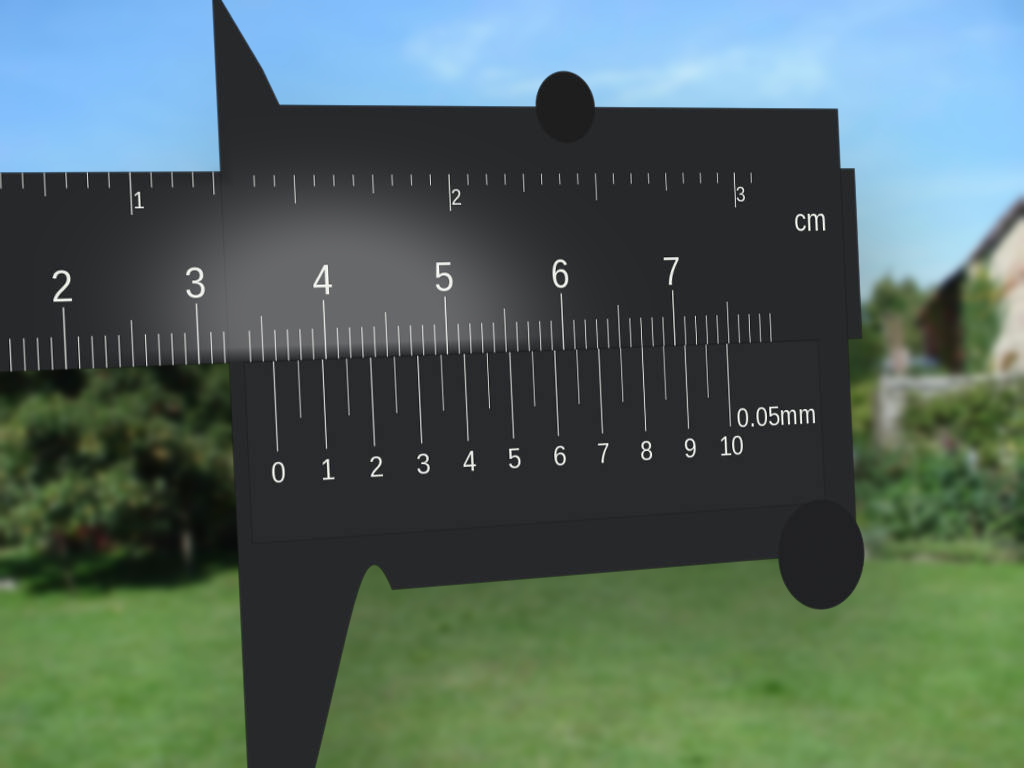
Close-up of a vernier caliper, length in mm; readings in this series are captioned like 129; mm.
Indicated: 35.8; mm
